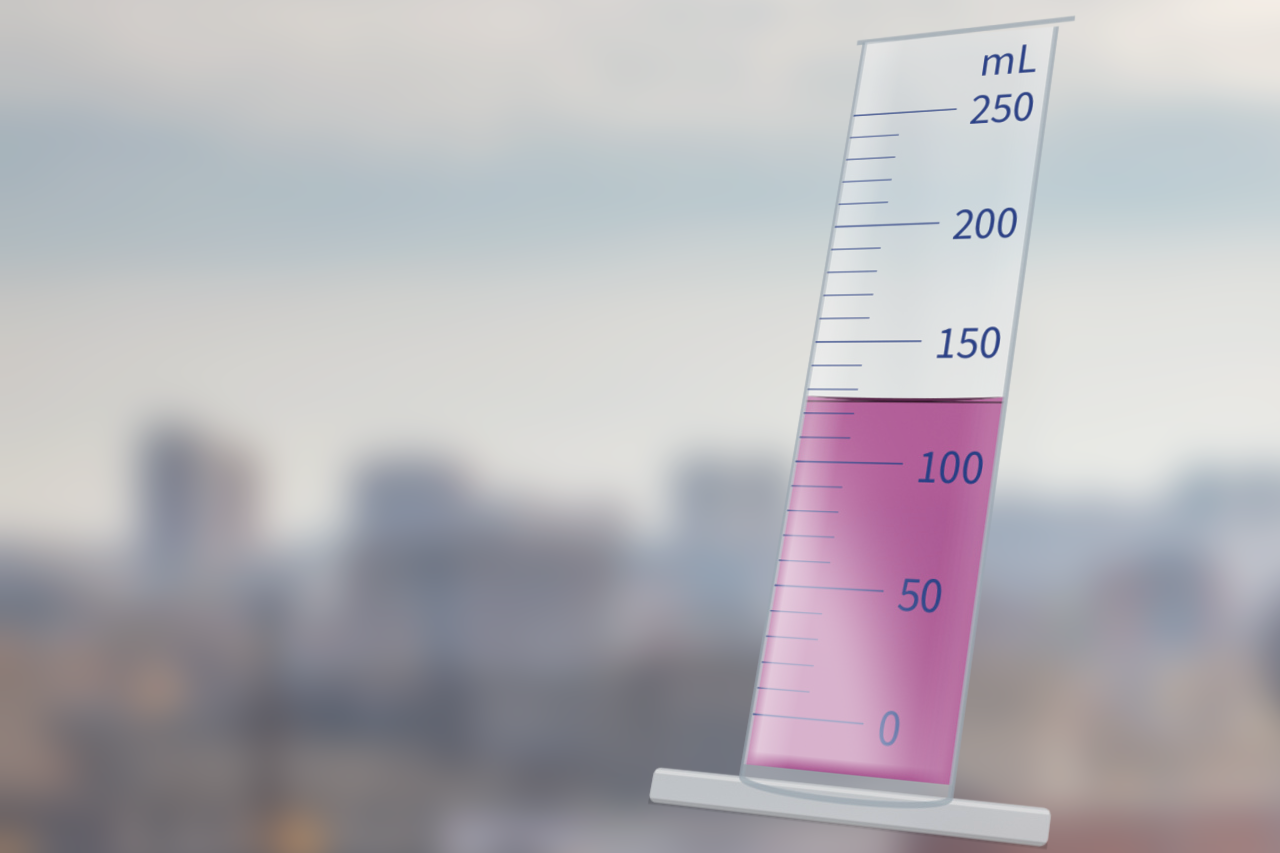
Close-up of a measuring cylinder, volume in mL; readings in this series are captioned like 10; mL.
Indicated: 125; mL
